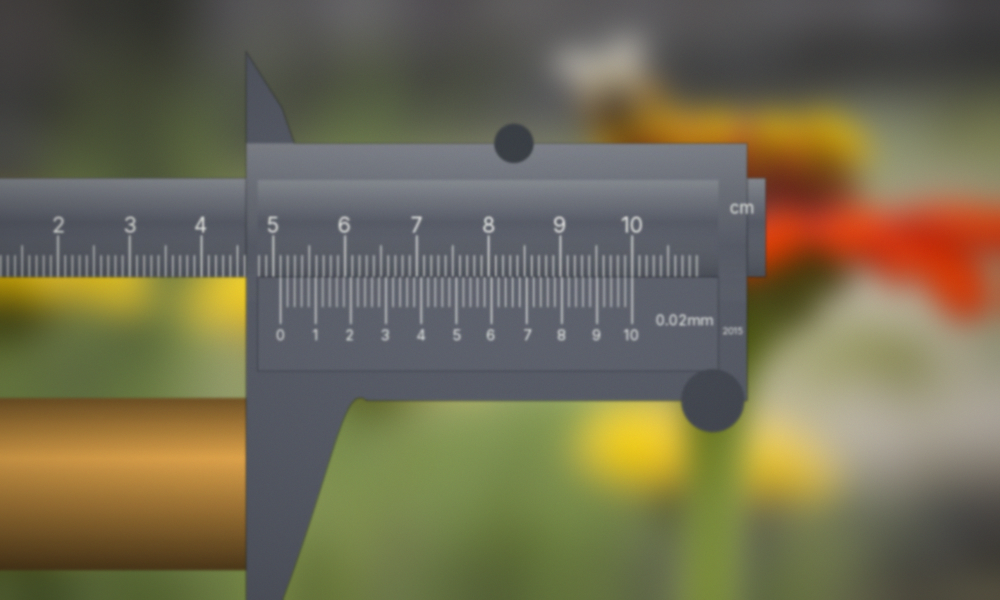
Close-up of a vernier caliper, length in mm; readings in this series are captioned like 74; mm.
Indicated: 51.0; mm
